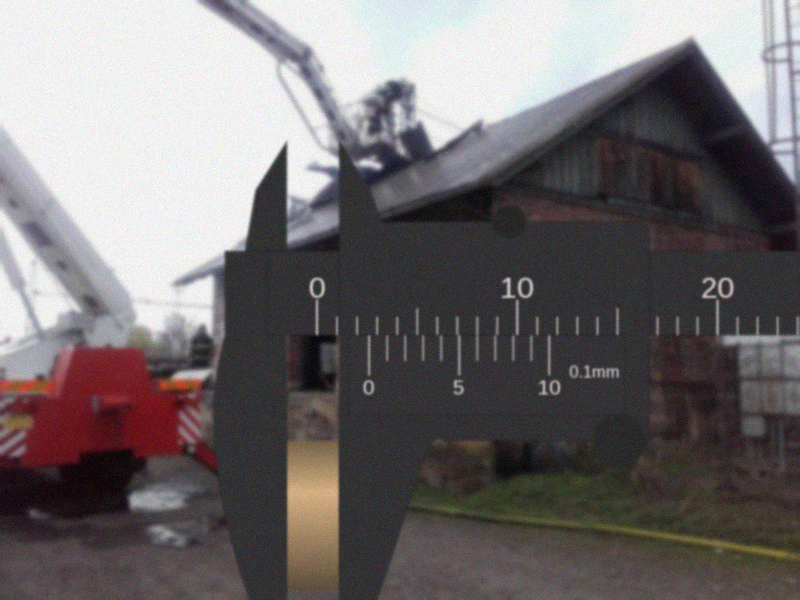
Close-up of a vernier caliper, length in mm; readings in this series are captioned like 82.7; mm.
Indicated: 2.6; mm
